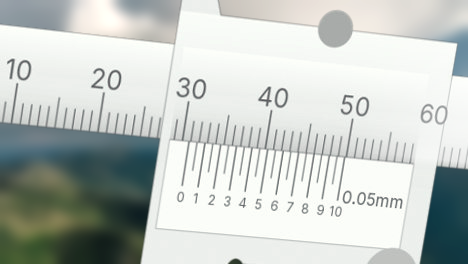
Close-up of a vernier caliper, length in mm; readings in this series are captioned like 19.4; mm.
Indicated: 30.8; mm
